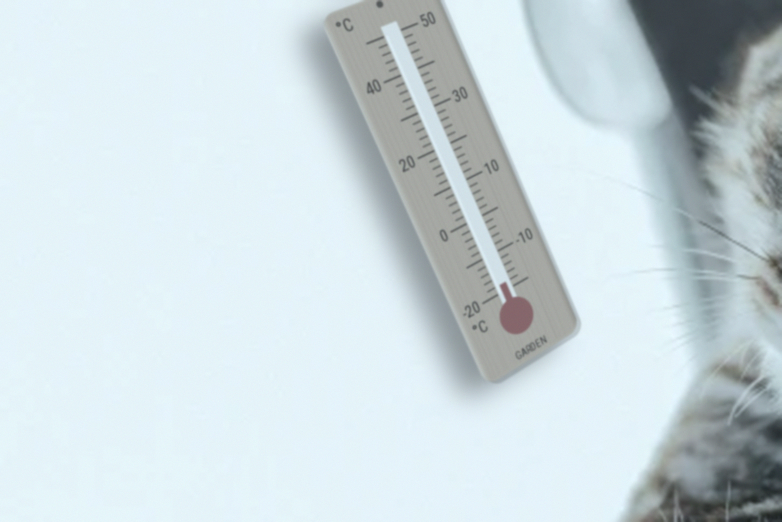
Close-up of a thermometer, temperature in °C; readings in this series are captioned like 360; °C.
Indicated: -18; °C
